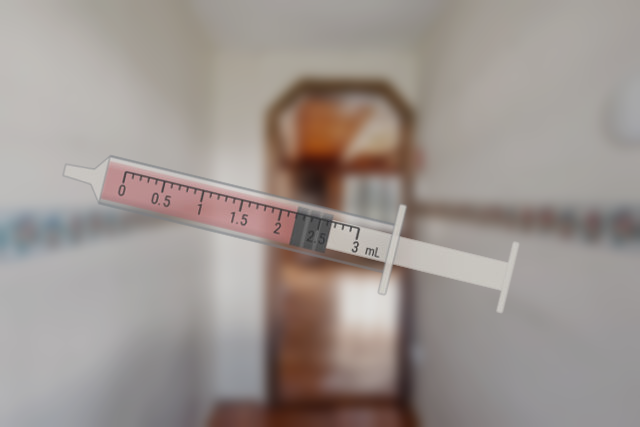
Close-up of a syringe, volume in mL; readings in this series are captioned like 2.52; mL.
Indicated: 2.2; mL
